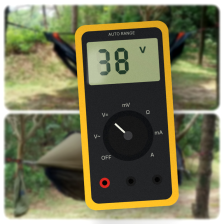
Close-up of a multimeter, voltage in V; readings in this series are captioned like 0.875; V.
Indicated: 38; V
